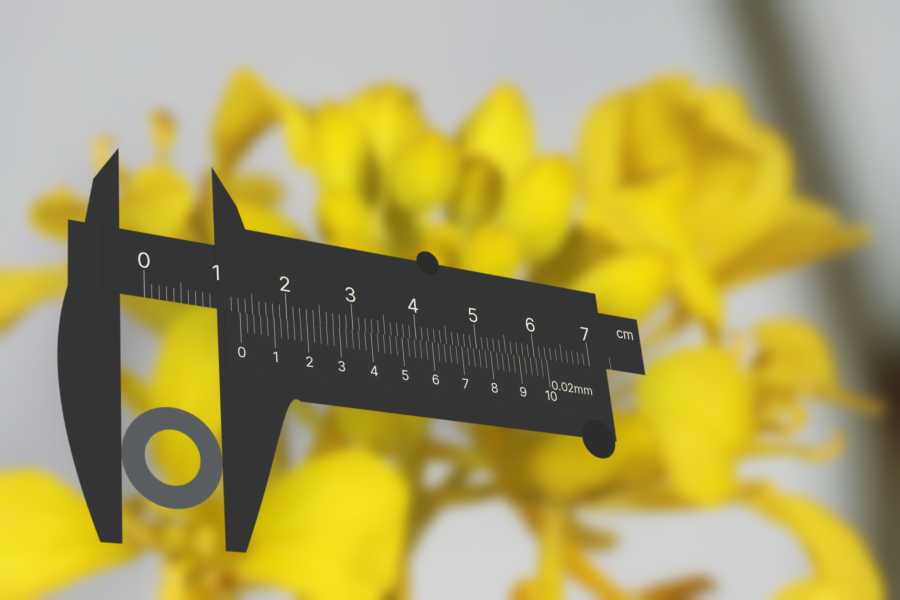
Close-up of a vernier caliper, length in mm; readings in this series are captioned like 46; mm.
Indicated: 13.2; mm
